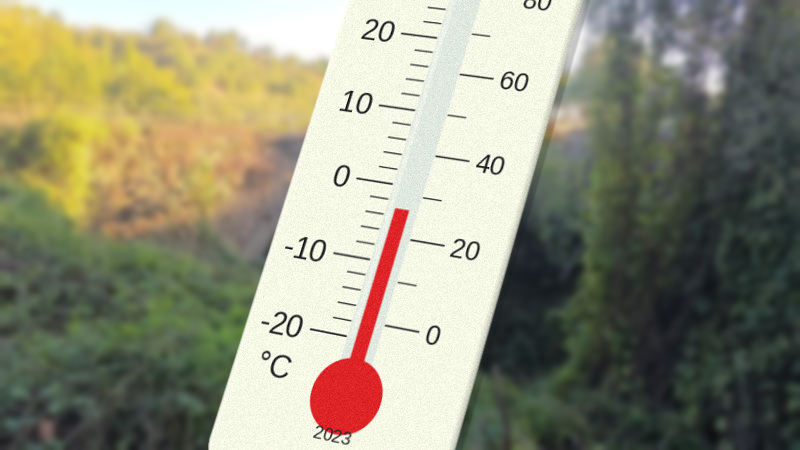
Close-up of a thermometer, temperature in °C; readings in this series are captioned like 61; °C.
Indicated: -3; °C
